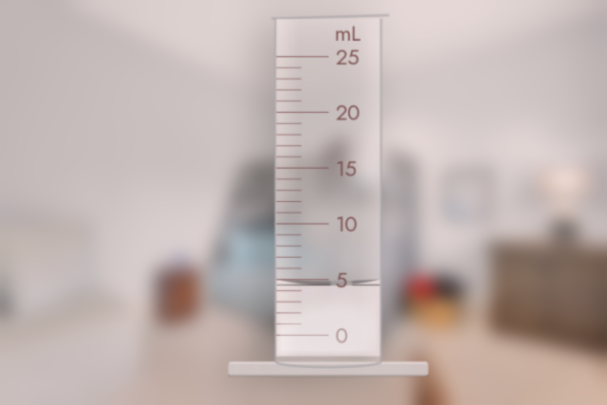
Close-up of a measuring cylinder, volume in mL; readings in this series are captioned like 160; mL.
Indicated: 4.5; mL
